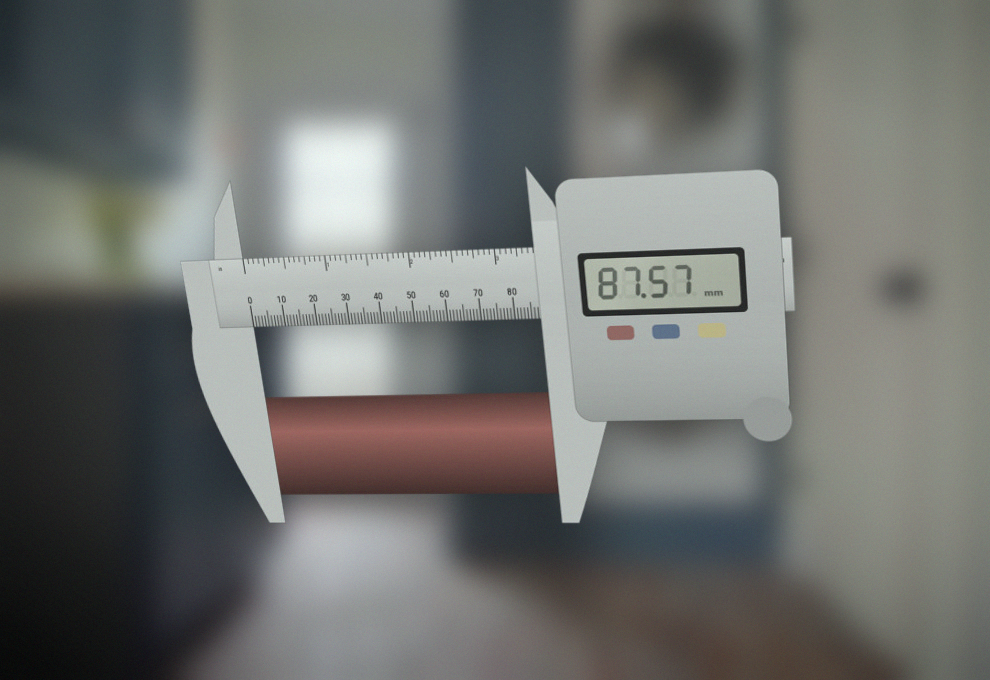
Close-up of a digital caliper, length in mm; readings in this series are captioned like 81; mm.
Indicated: 87.57; mm
